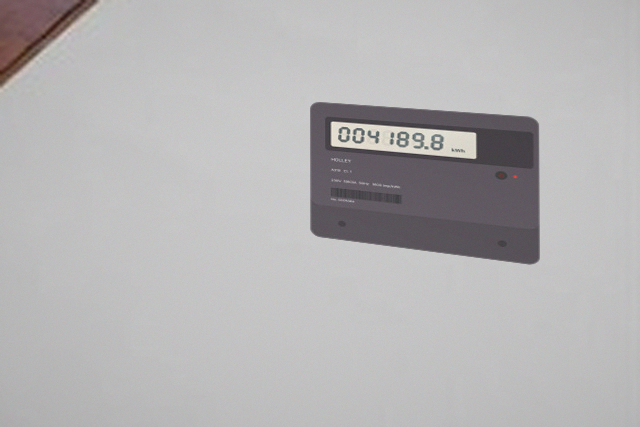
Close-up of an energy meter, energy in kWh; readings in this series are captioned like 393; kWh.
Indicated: 4189.8; kWh
